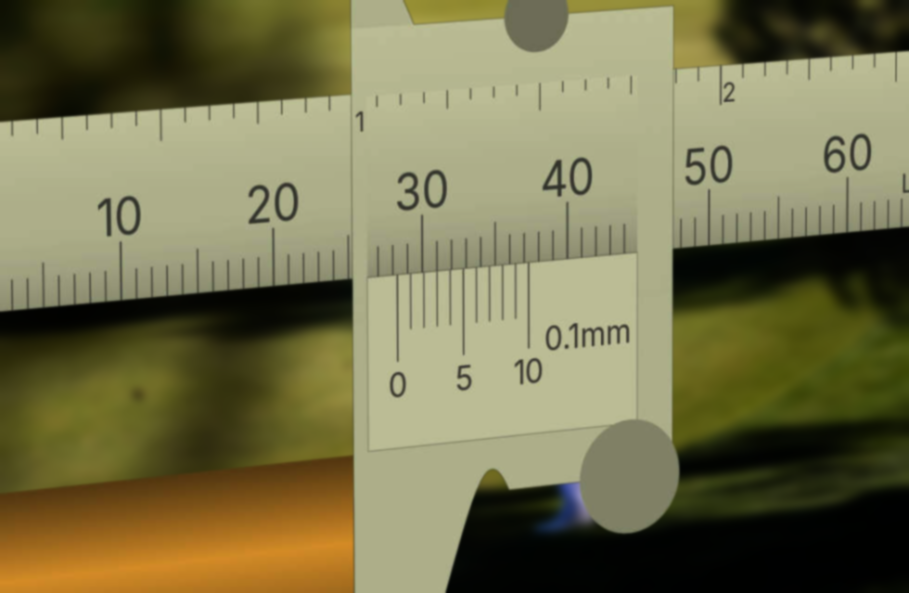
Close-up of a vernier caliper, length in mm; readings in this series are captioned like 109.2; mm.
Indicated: 28.3; mm
